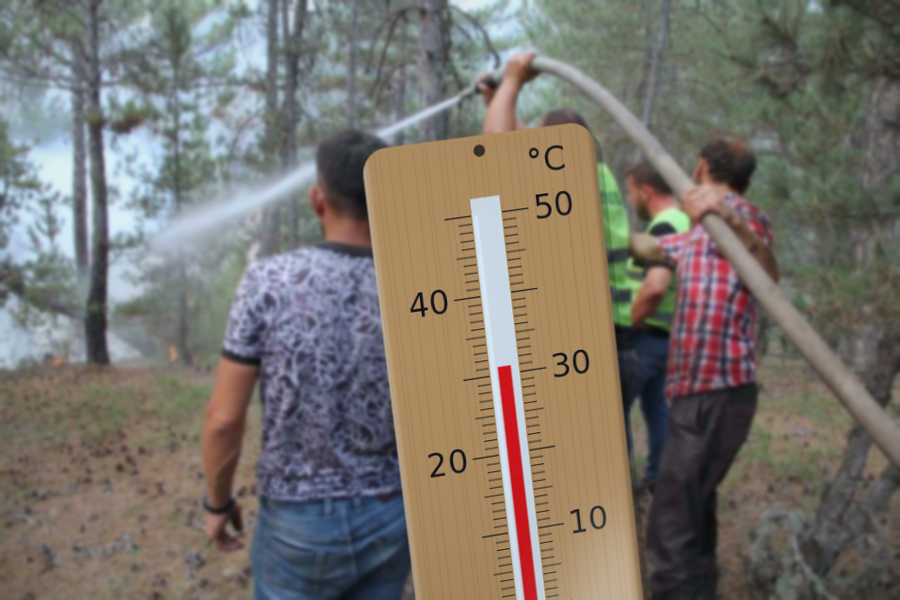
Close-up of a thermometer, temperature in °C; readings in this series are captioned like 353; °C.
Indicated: 31; °C
